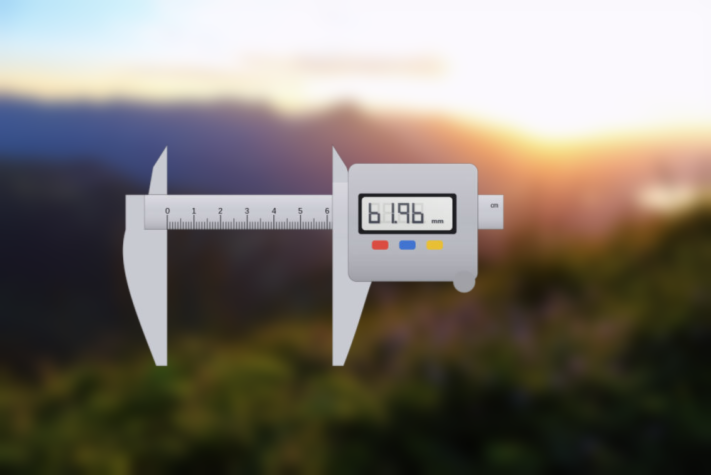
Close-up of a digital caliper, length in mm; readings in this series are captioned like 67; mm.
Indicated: 61.96; mm
